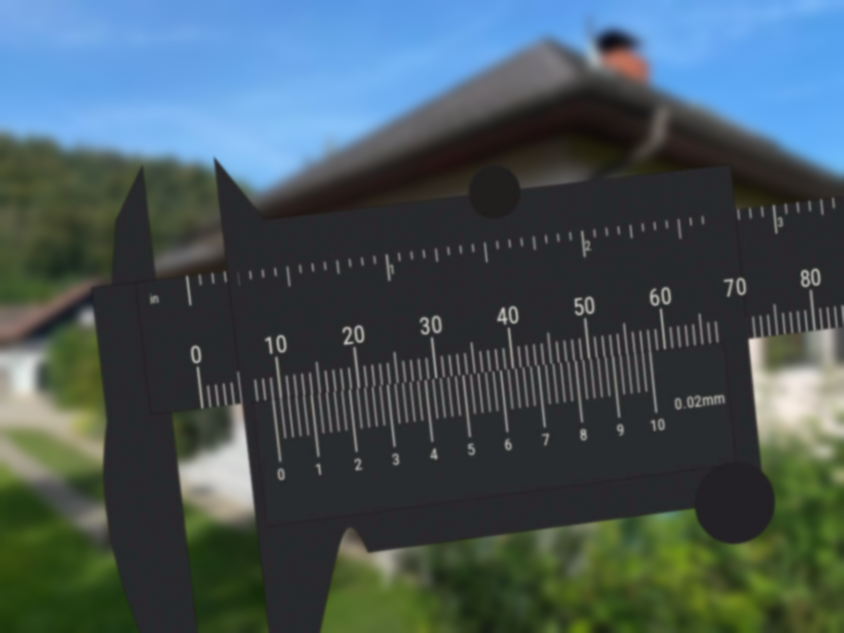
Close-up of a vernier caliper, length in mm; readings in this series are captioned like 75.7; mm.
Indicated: 9.0; mm
